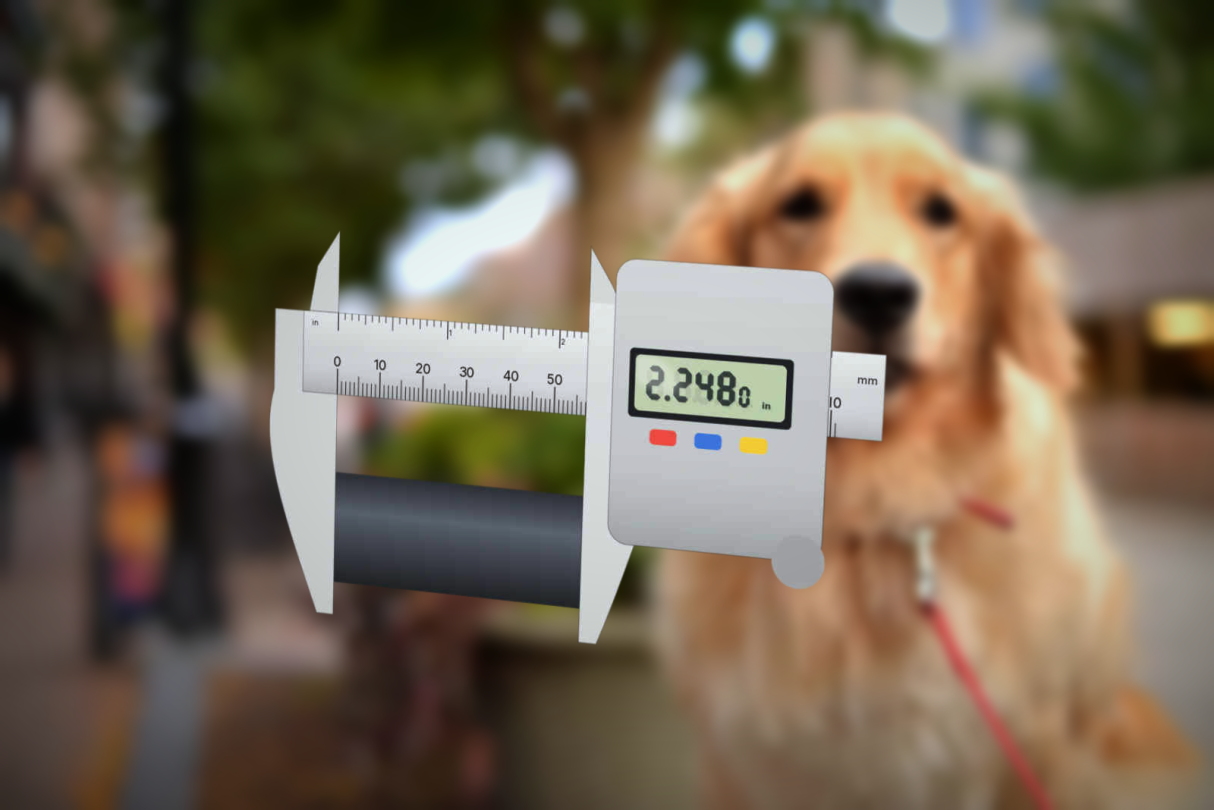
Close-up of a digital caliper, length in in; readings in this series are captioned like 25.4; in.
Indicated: 2.2480; in
